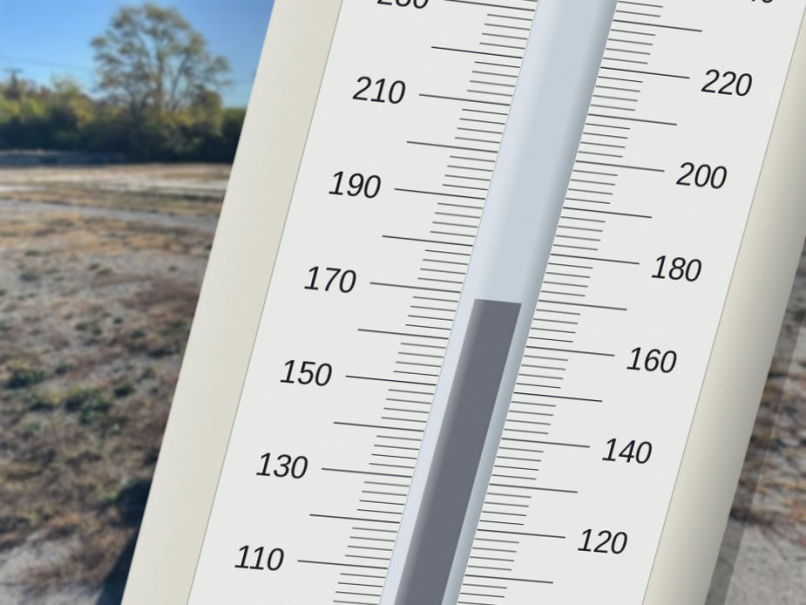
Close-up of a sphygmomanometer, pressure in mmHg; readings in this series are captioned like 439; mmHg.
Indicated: 169; mmHg
